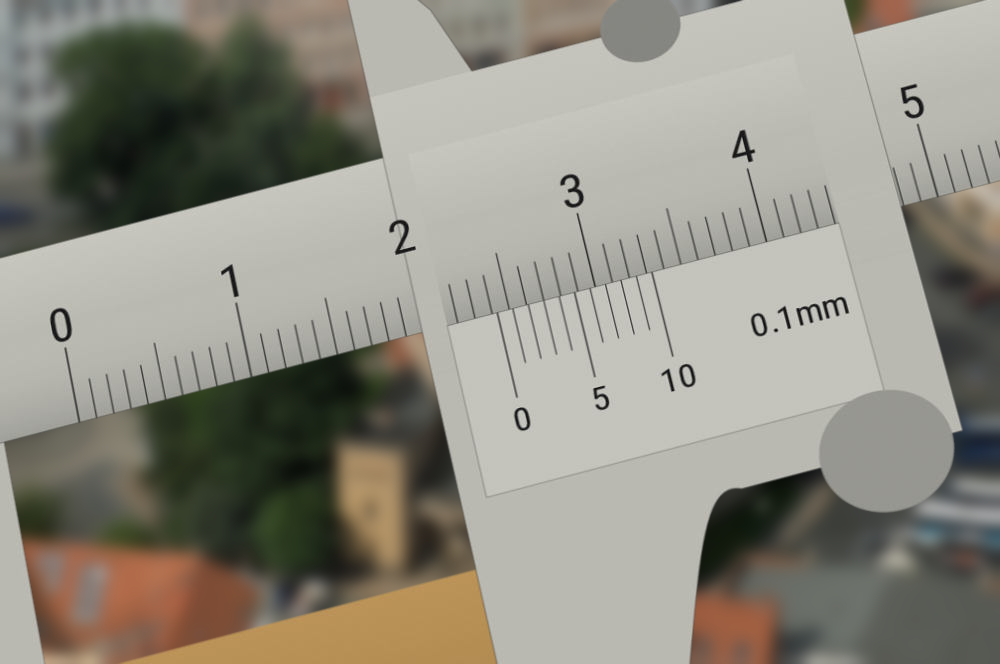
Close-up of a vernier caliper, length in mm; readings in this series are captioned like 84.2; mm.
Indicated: 24.3; mm
